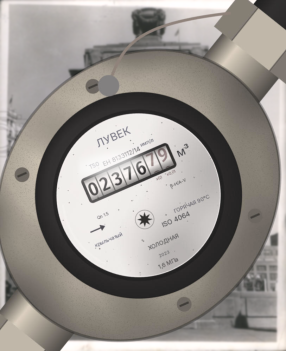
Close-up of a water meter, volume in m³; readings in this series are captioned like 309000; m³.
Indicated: 2376.79; m³
